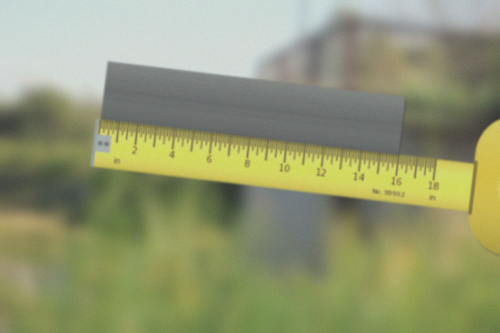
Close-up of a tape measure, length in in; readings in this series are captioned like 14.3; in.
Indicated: 16; in
